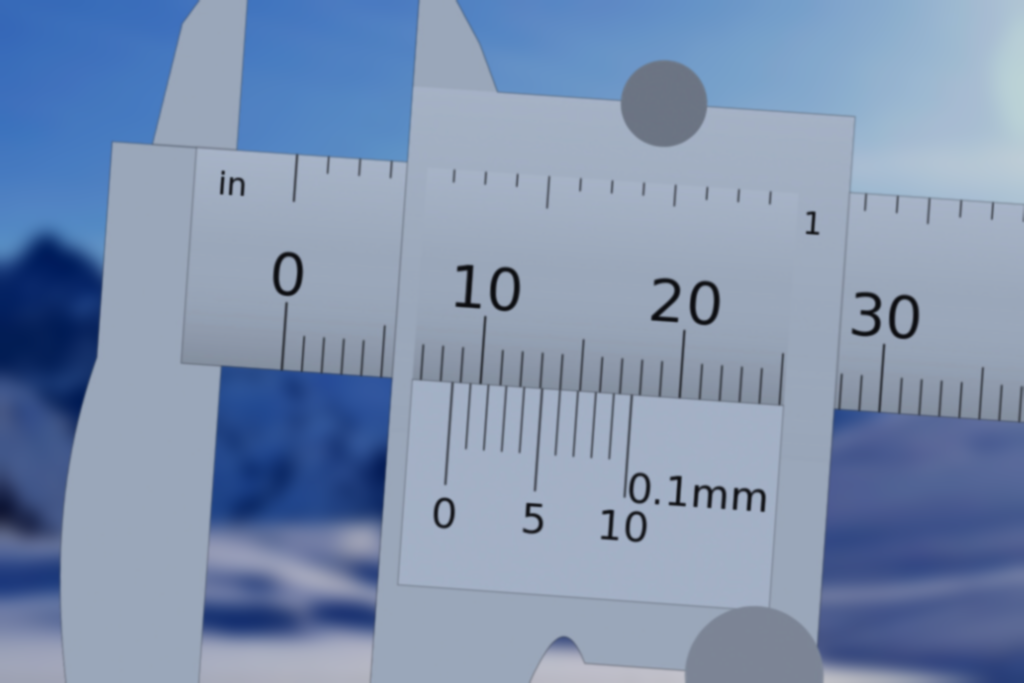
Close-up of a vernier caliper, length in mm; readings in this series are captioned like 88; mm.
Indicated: 8.6; mm
